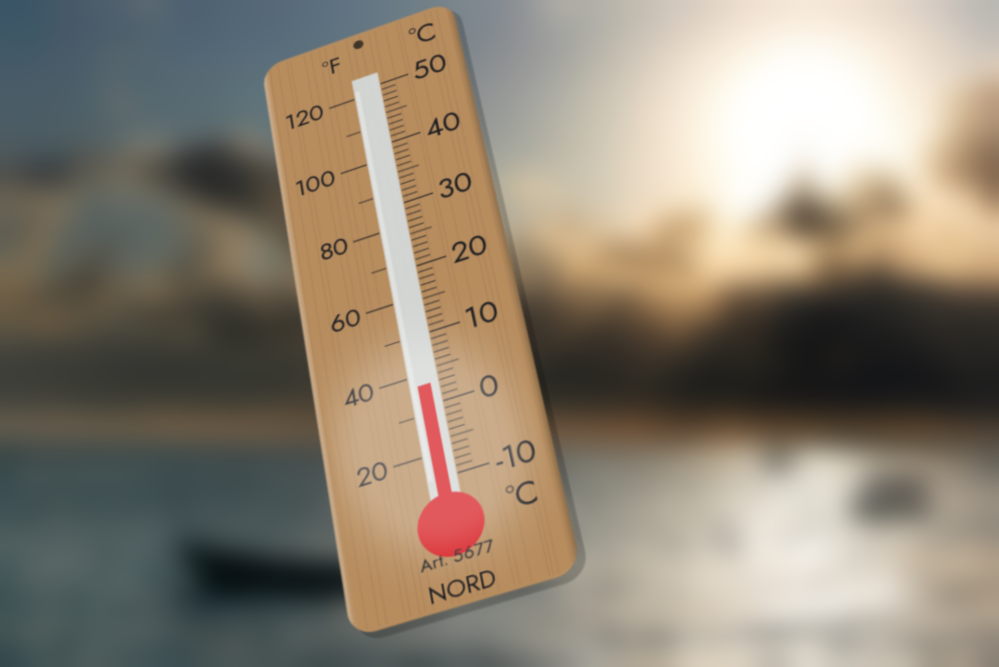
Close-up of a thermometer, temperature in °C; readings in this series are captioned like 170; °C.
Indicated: 3; °C
